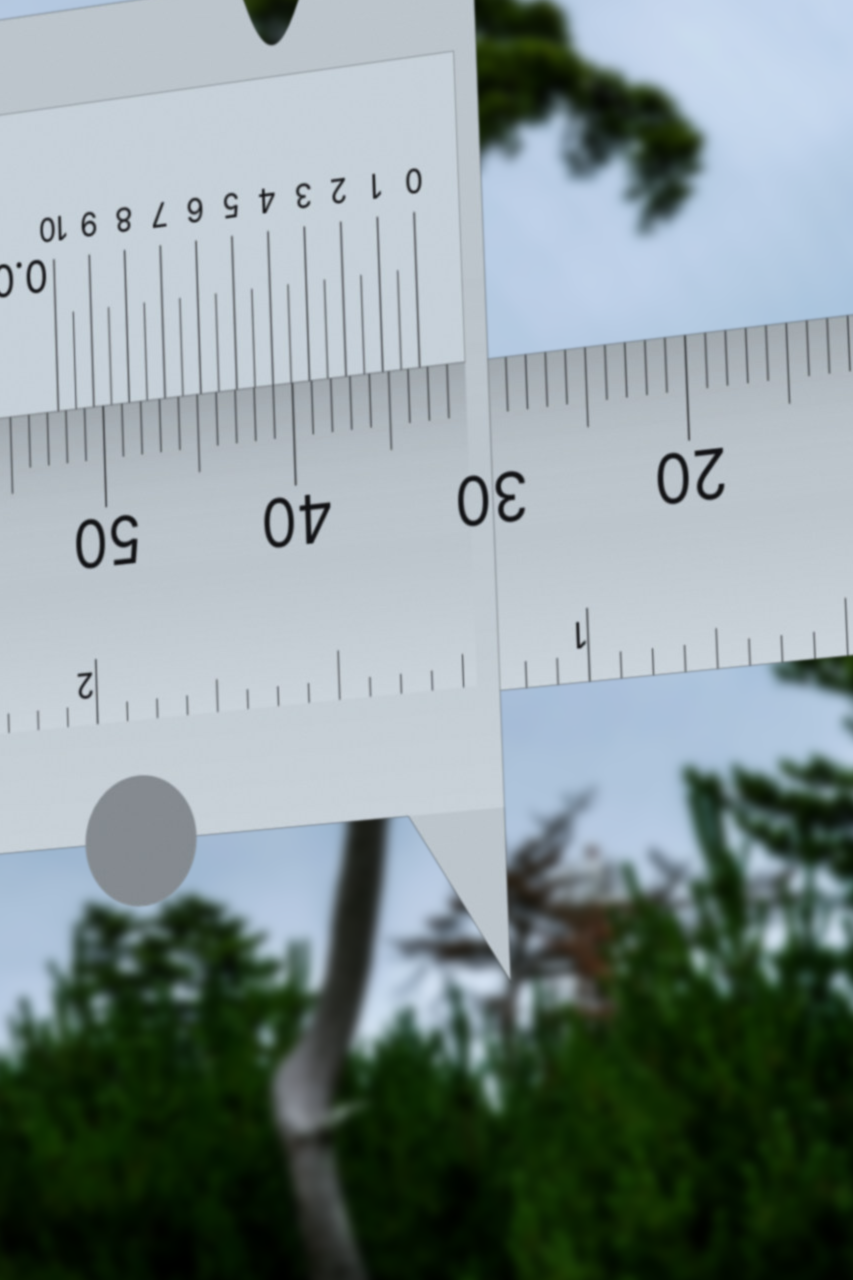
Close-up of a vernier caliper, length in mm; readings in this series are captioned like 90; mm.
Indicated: 33.4; mm
